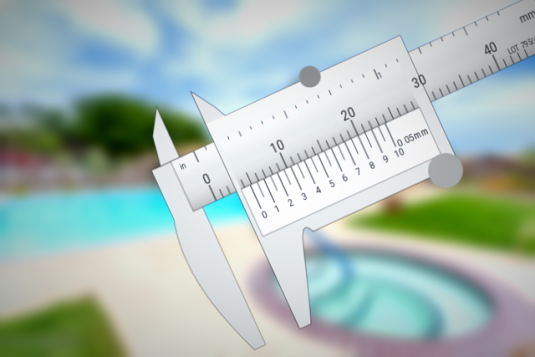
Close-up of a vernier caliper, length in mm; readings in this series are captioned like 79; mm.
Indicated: 4.8; mm
